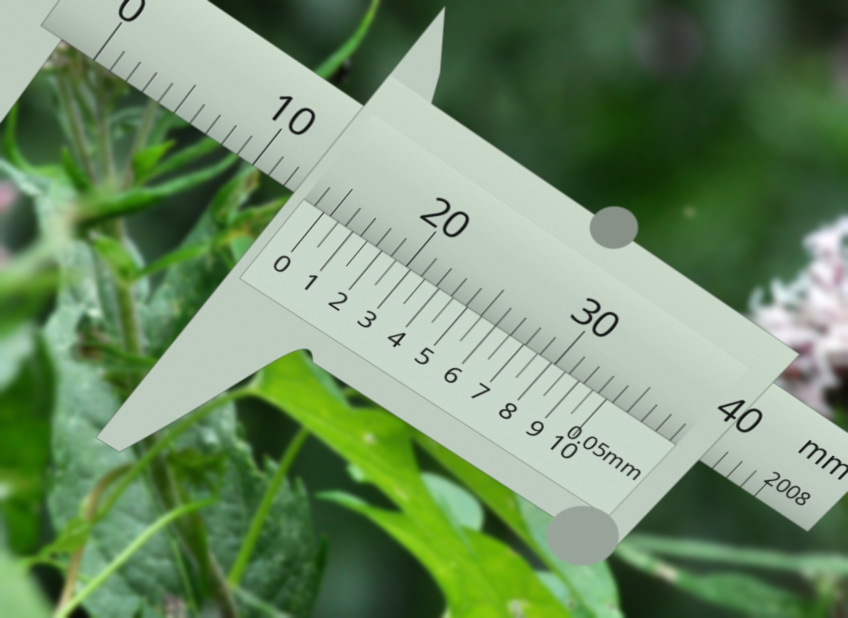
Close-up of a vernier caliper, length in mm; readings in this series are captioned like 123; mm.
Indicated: 14.6; mm
